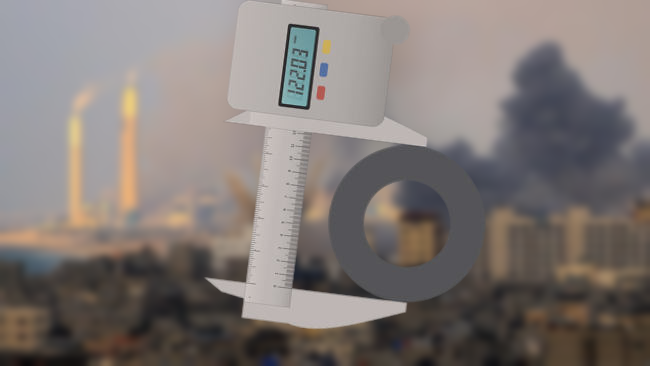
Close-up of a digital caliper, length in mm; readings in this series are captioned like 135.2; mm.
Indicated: 122.03; mm
